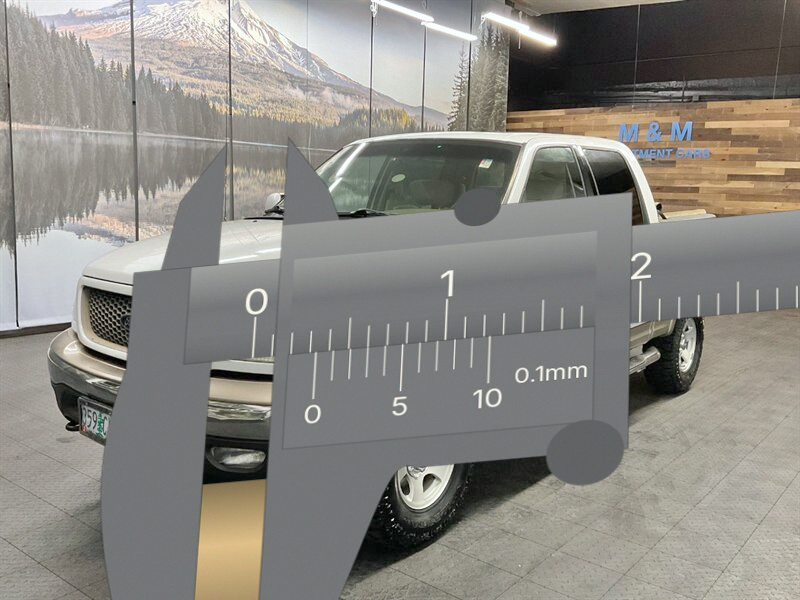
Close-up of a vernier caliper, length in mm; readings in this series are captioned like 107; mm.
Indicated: 3.3; mm
